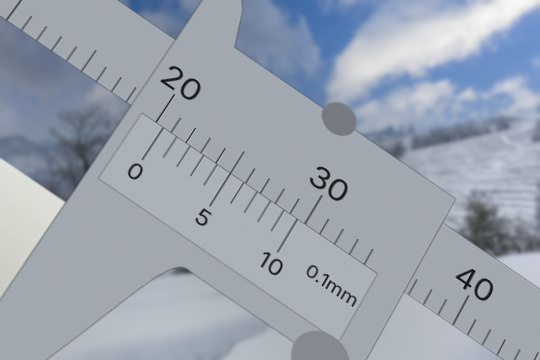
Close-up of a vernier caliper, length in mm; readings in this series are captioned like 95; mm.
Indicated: 20.5; mm
